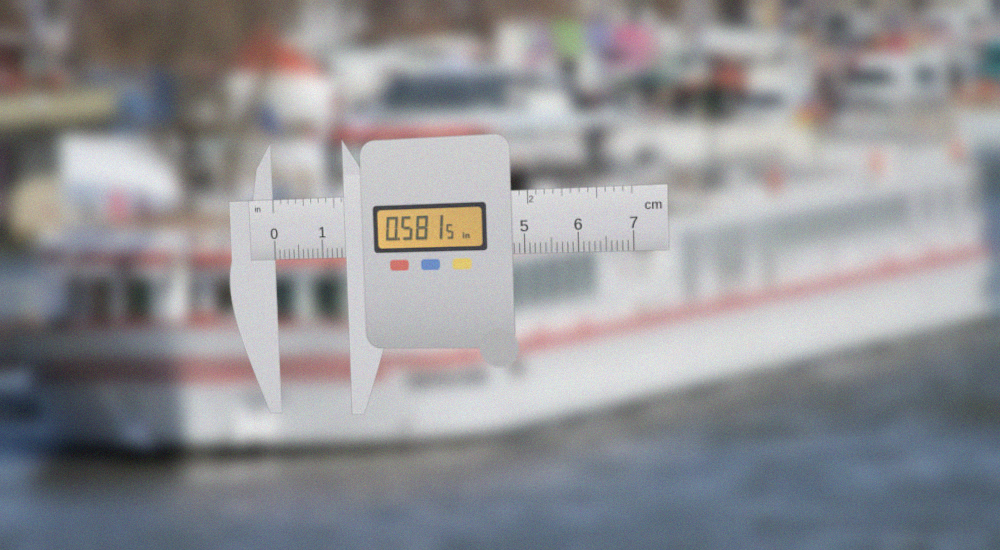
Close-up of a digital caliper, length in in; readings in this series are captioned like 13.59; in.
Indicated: 0.5815; in
